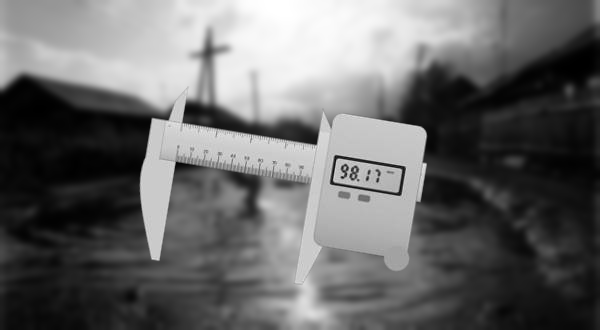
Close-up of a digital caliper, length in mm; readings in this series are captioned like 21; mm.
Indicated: 98.17; mm
